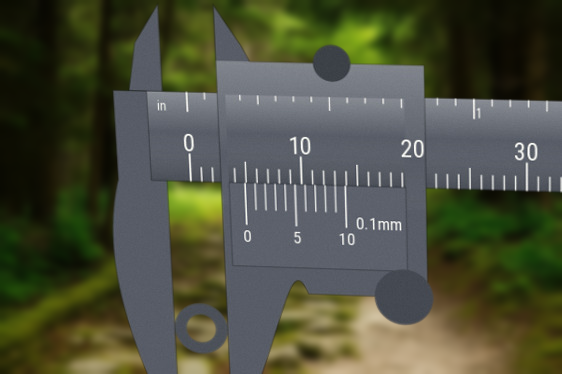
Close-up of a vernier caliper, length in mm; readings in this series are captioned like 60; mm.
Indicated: 4.9; mm
